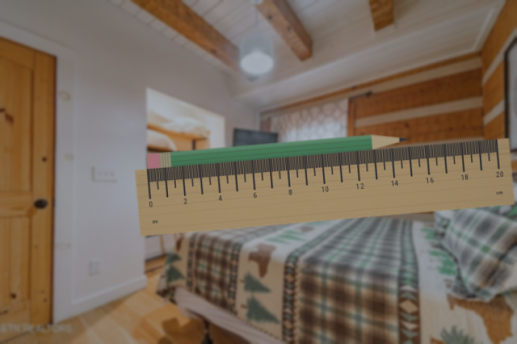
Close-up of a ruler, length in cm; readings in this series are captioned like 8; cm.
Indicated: 15; cm
